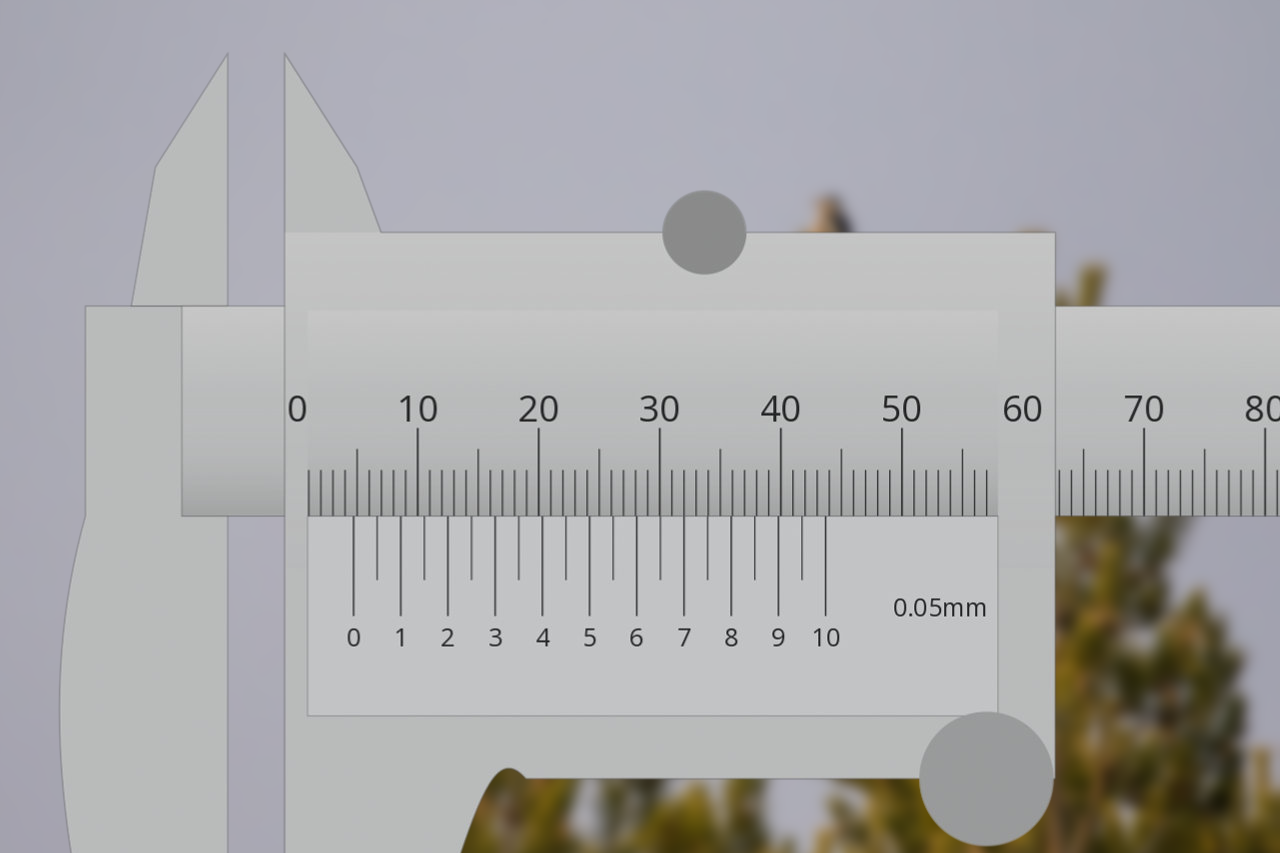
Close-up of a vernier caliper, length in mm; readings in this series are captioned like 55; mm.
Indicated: 4.7; mm
